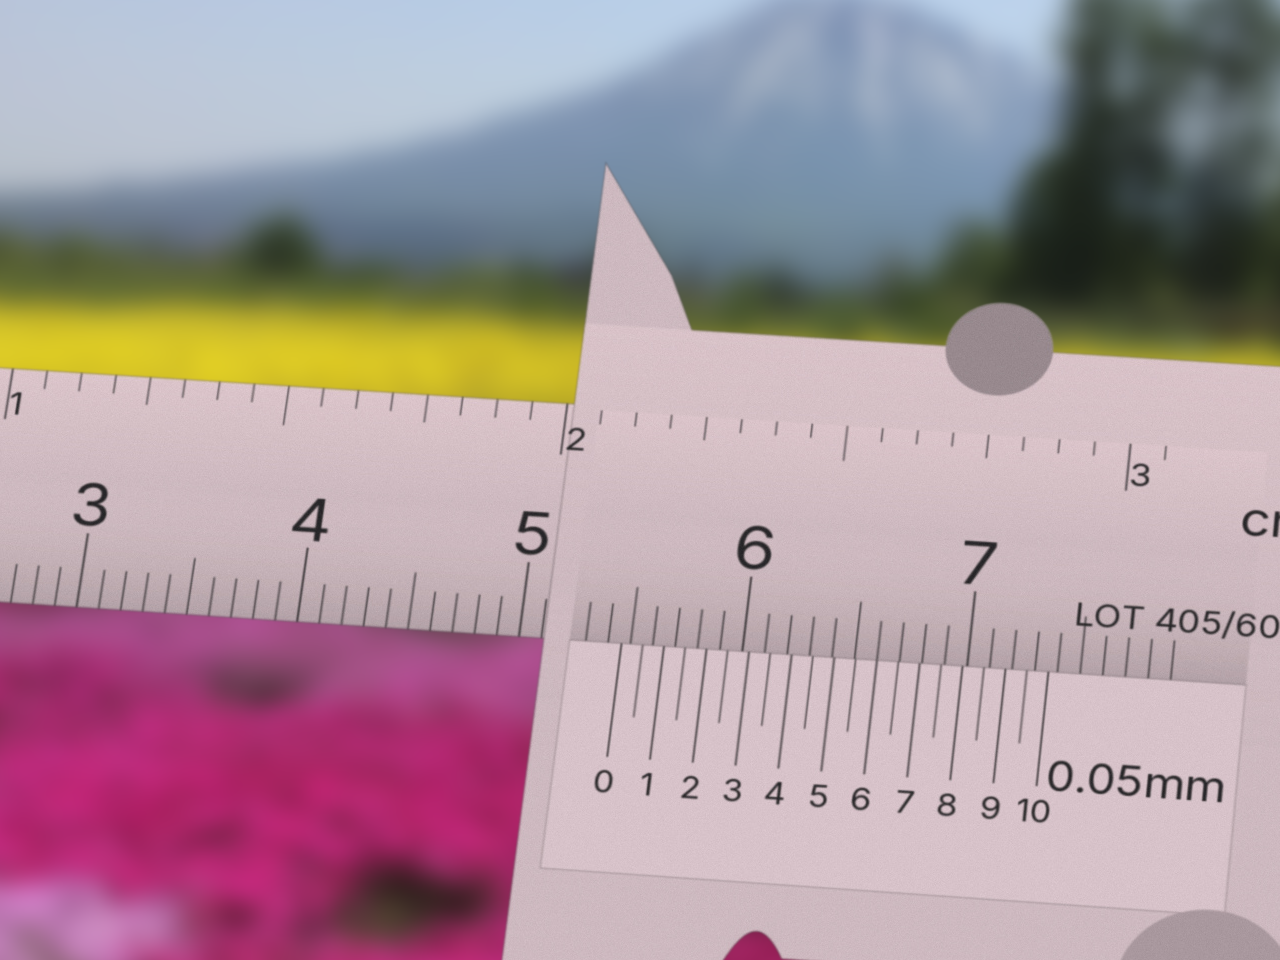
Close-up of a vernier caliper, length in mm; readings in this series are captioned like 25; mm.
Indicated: 54.6; mm
